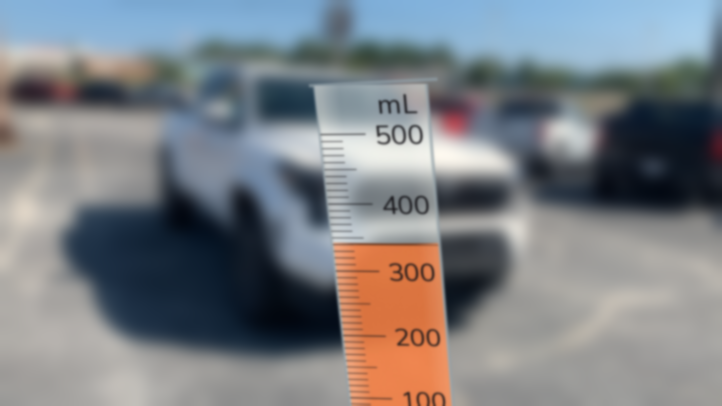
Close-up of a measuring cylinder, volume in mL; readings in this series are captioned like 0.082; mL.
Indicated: 340; mL
